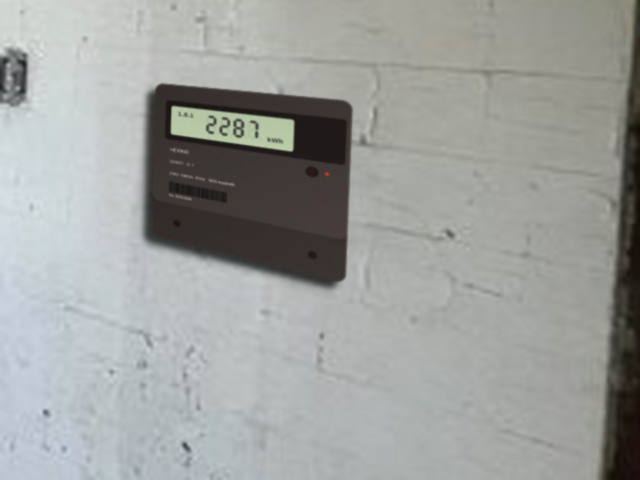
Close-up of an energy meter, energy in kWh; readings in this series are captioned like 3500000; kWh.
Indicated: 2287; kWh
